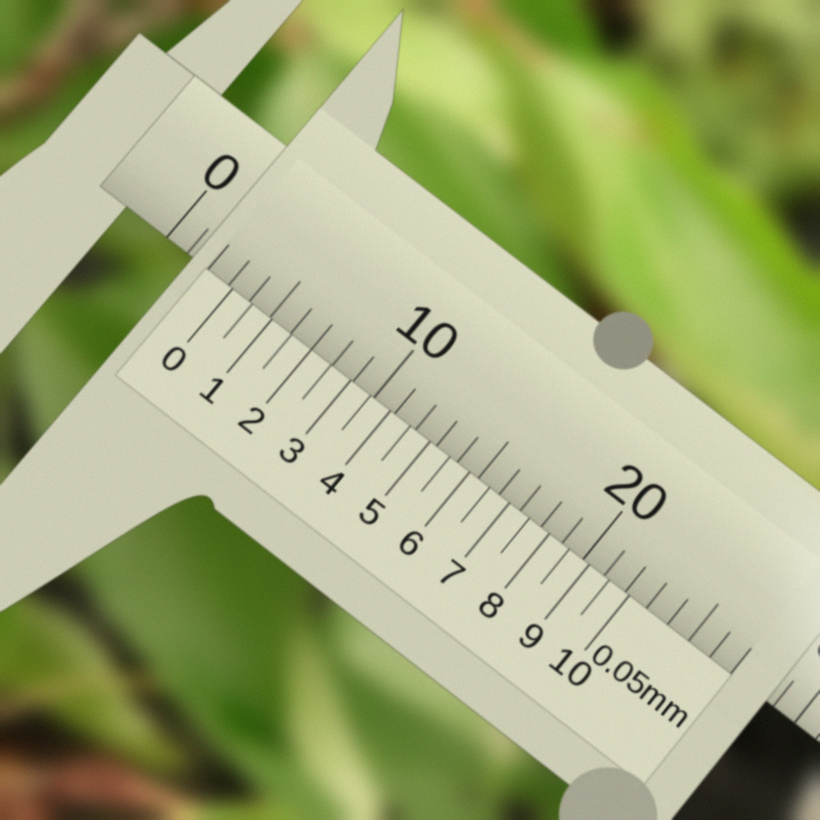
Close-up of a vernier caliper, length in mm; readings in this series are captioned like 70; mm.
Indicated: 3.2; mm
